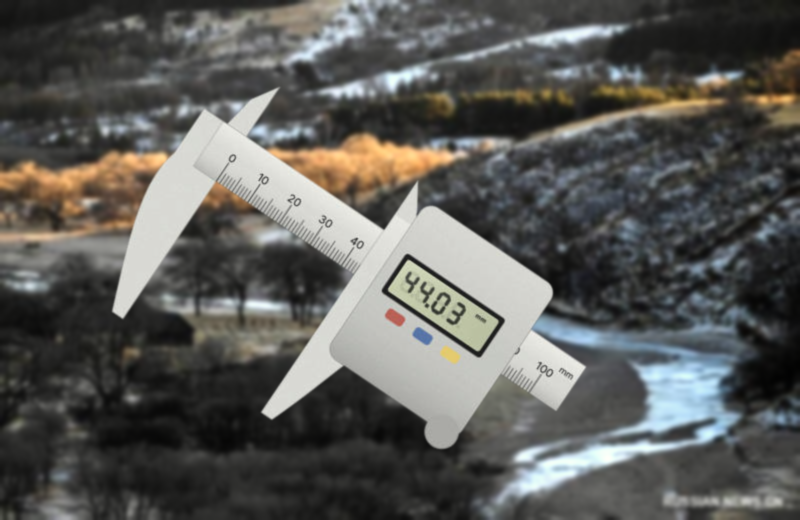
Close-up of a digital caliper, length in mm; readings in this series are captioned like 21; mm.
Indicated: 44.03; mm
